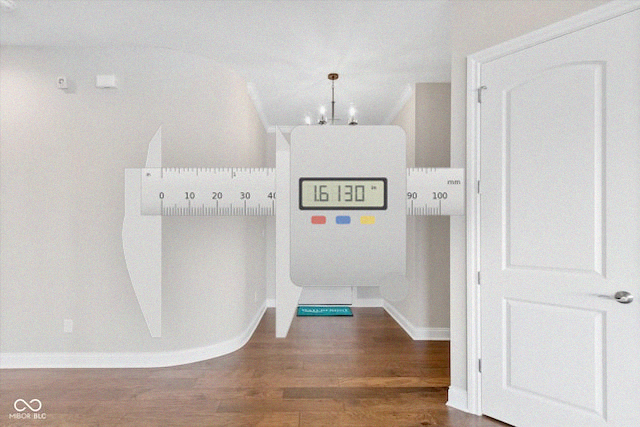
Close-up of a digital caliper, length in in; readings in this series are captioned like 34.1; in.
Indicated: 1.6130; in
